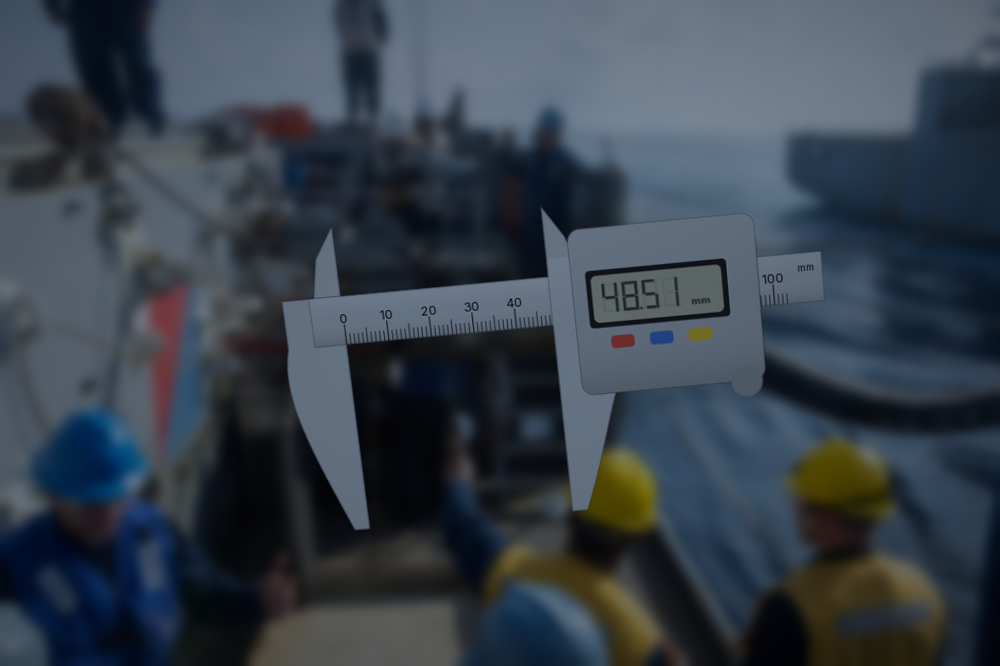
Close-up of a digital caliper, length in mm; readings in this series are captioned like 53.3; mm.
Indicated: 48.51; mm
